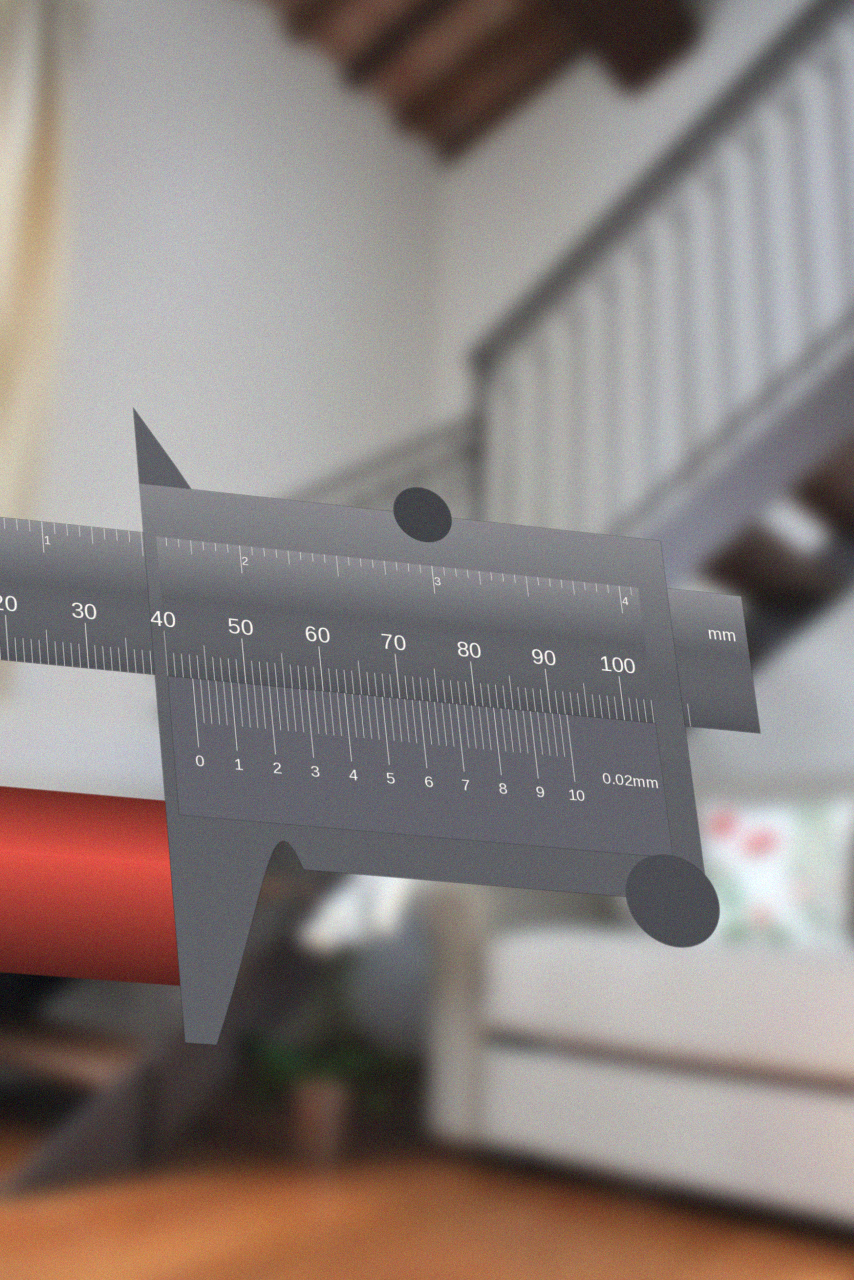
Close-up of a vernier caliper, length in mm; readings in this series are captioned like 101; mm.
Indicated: 43.2; mm
